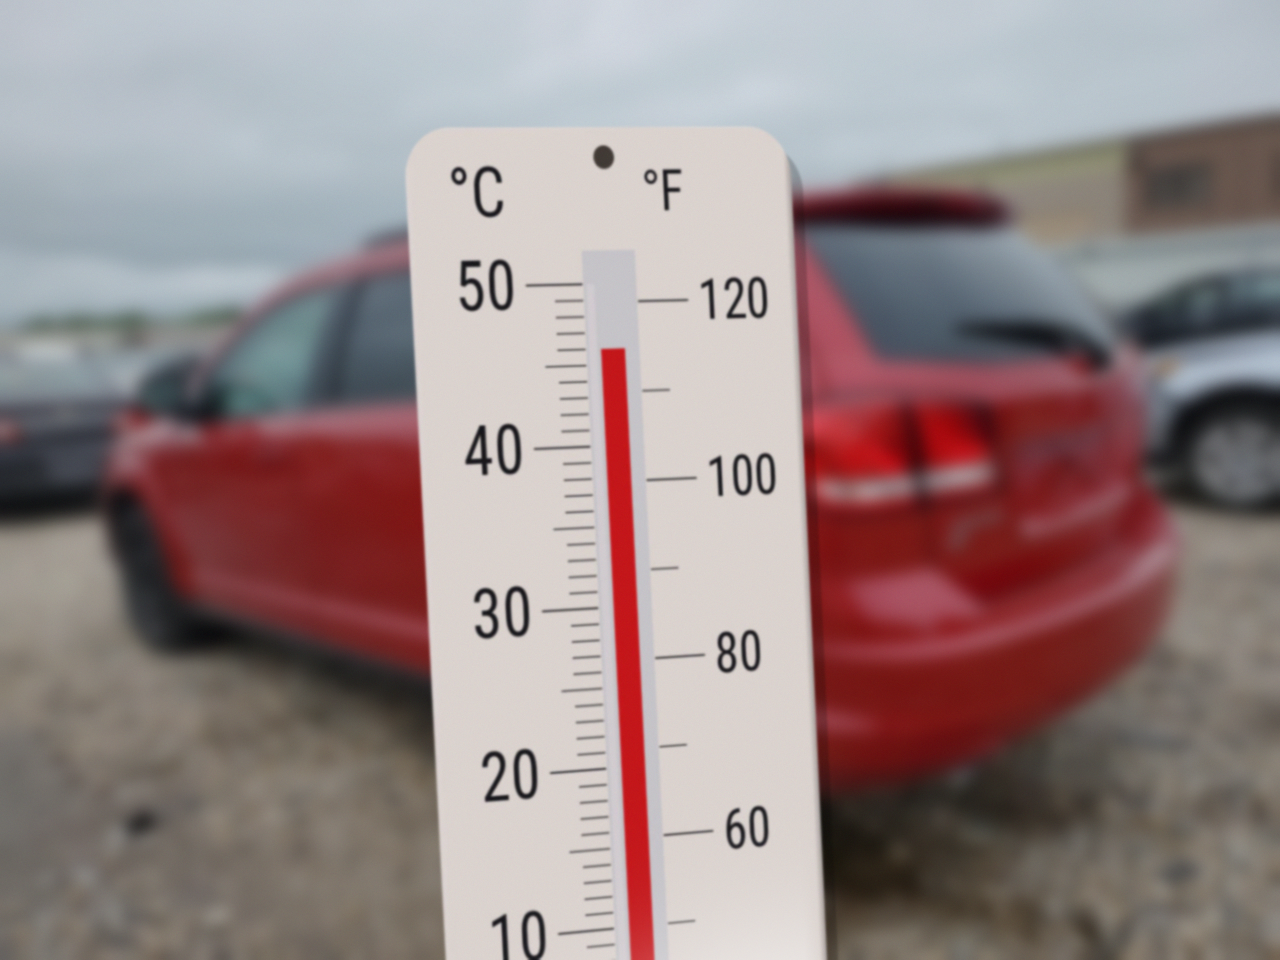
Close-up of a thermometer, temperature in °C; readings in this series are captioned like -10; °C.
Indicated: 46; °C
